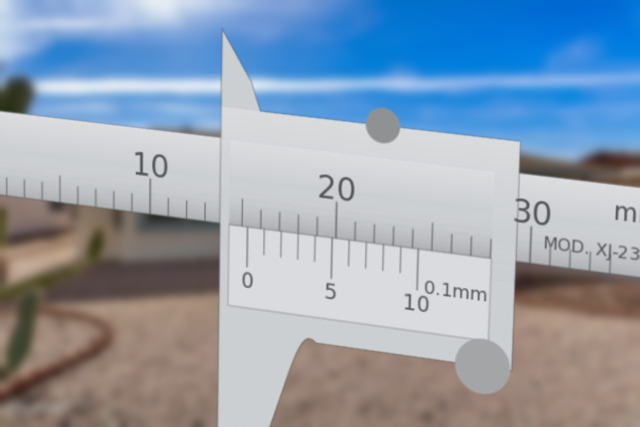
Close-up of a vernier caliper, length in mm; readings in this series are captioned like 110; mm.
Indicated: 15.3; mm
